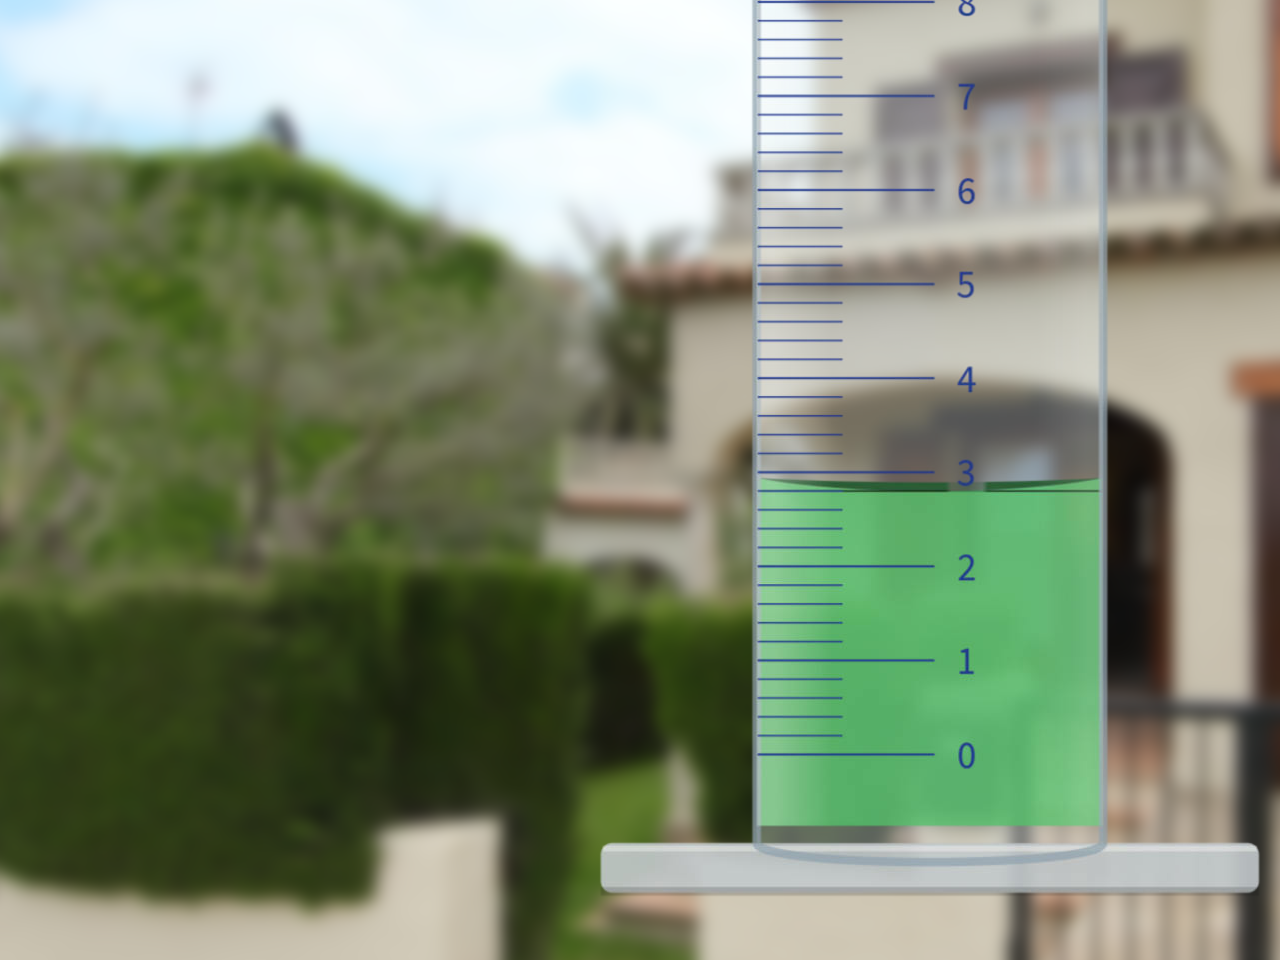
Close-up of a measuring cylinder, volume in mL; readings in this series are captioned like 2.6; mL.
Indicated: 2.8; mL
